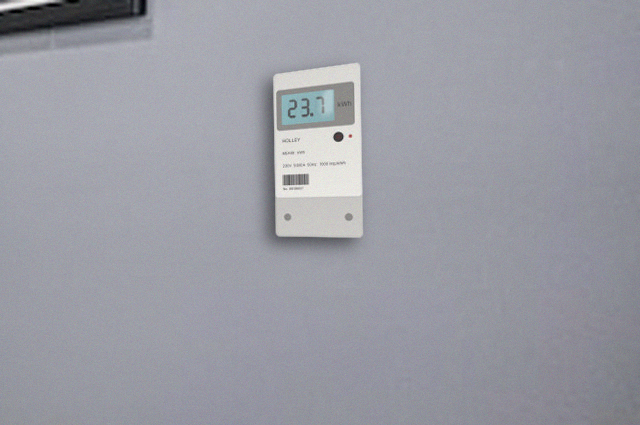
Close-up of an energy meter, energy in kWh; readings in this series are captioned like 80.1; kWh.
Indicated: 23.7; kWh
